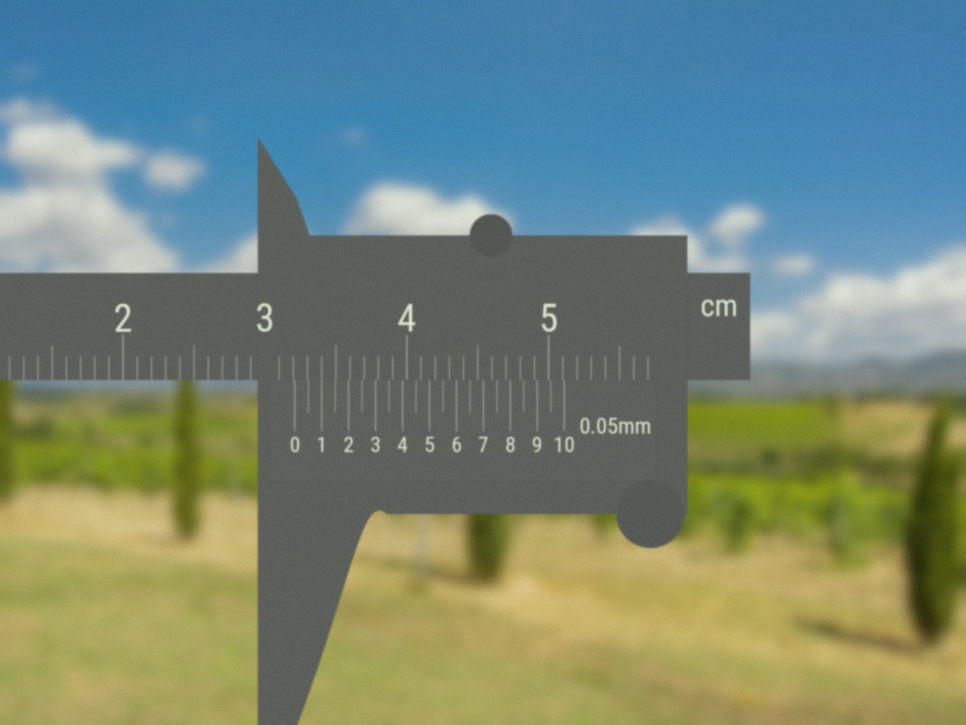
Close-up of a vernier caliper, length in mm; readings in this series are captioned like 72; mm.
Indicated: 32.1; mm
